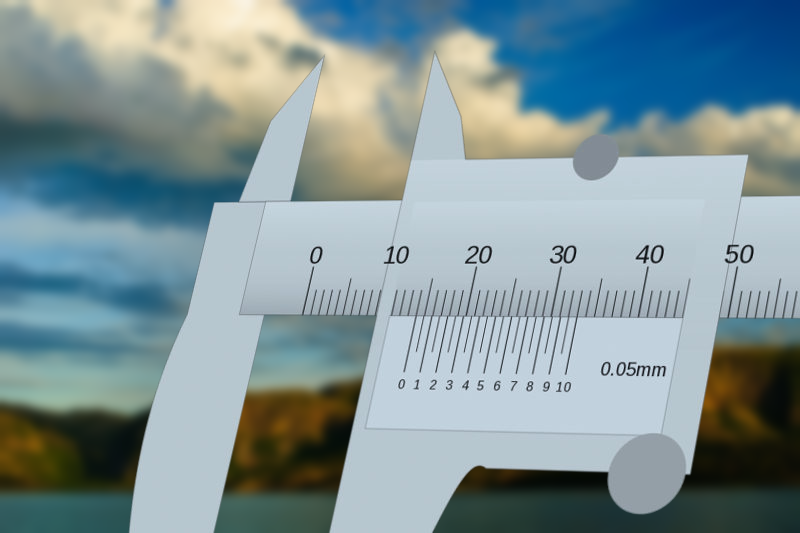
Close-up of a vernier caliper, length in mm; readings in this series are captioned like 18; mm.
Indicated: 14.0; mm
